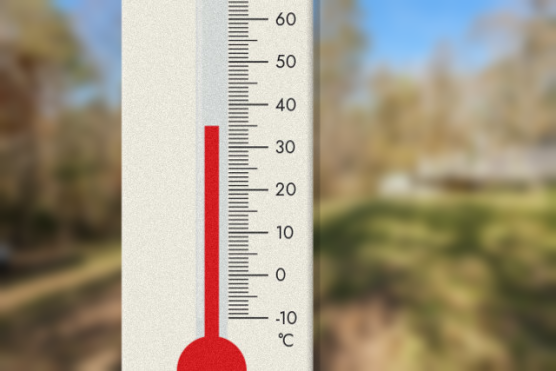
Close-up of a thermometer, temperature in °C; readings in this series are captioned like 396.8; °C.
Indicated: 35; °C
